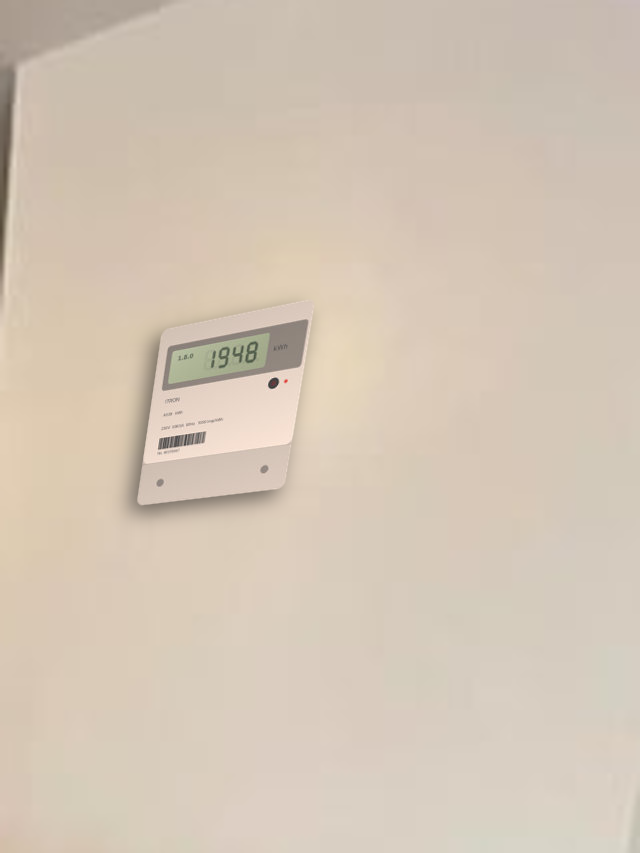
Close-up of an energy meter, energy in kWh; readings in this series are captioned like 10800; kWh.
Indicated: 1948; kWh
